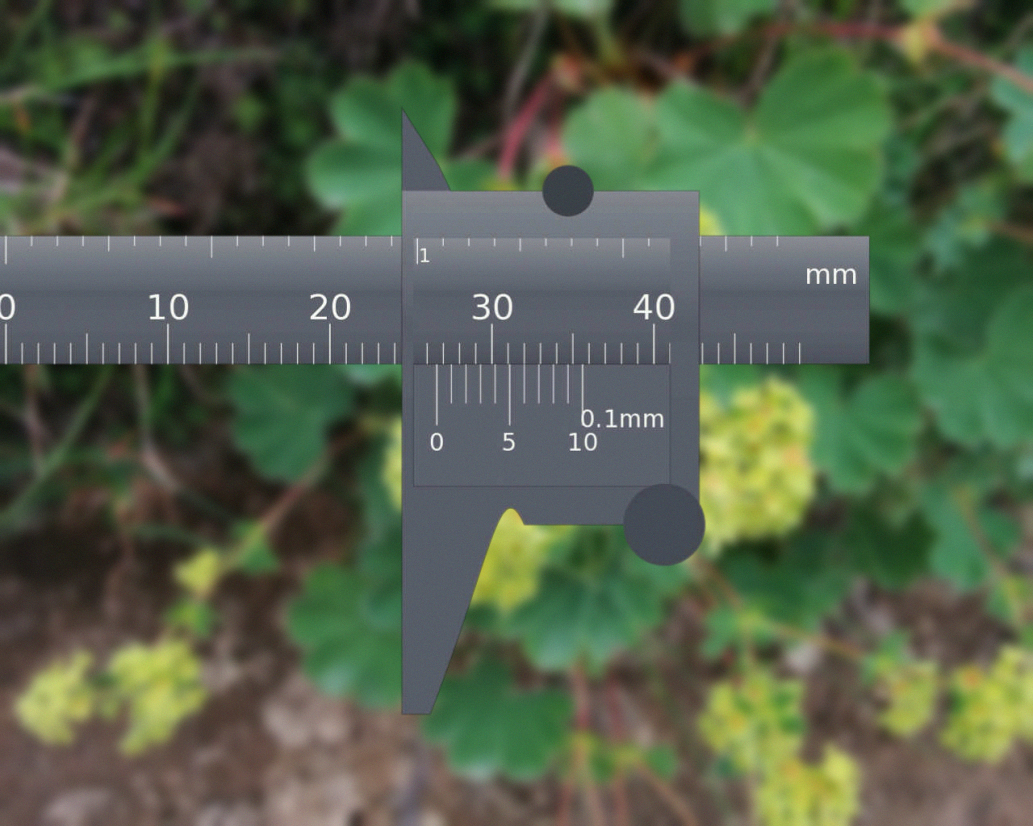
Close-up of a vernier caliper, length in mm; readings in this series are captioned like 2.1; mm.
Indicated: 26.6; mm
